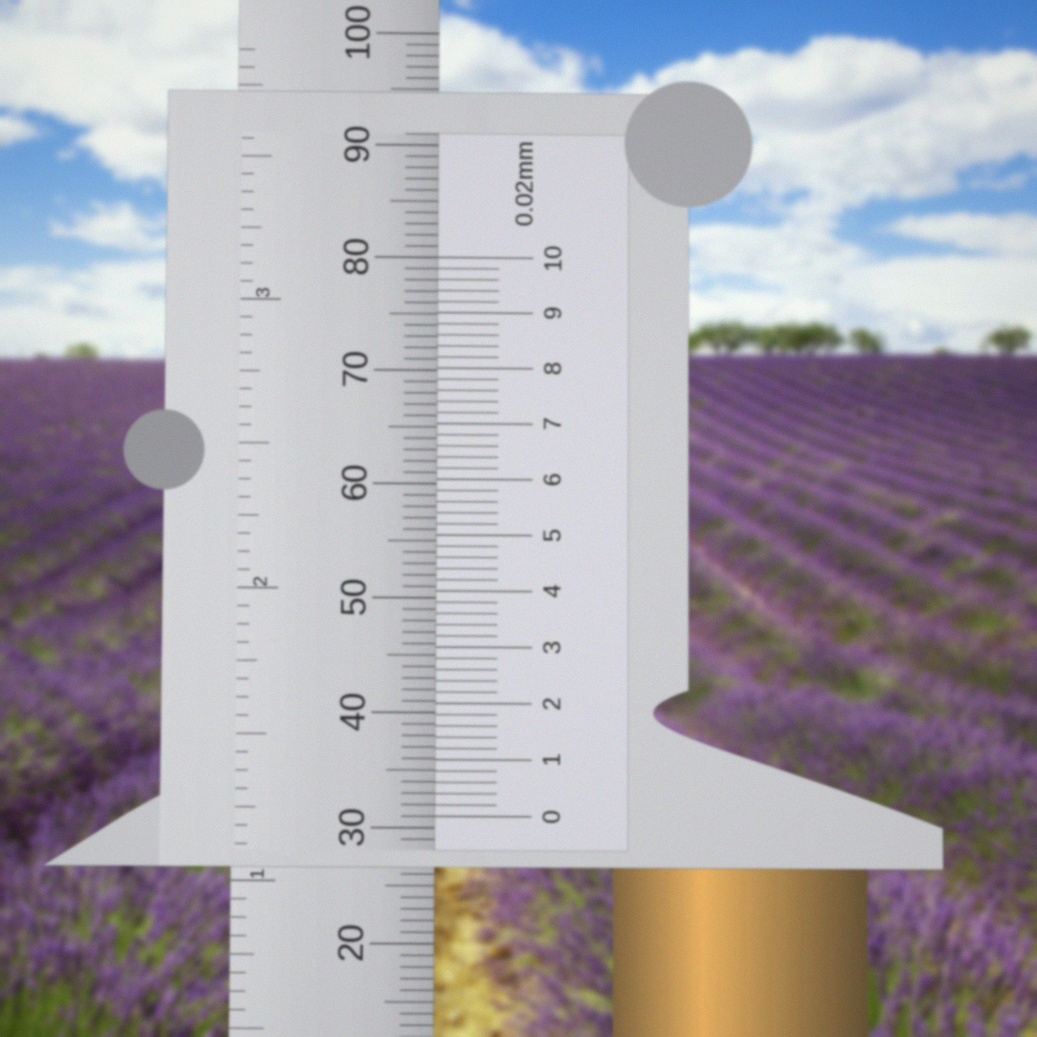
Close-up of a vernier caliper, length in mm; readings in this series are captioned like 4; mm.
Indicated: 31.0; mm
